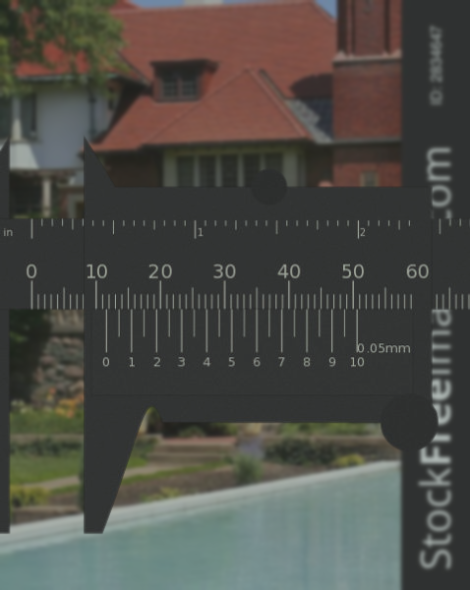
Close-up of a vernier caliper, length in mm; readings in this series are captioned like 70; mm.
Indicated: 11.6; mm
